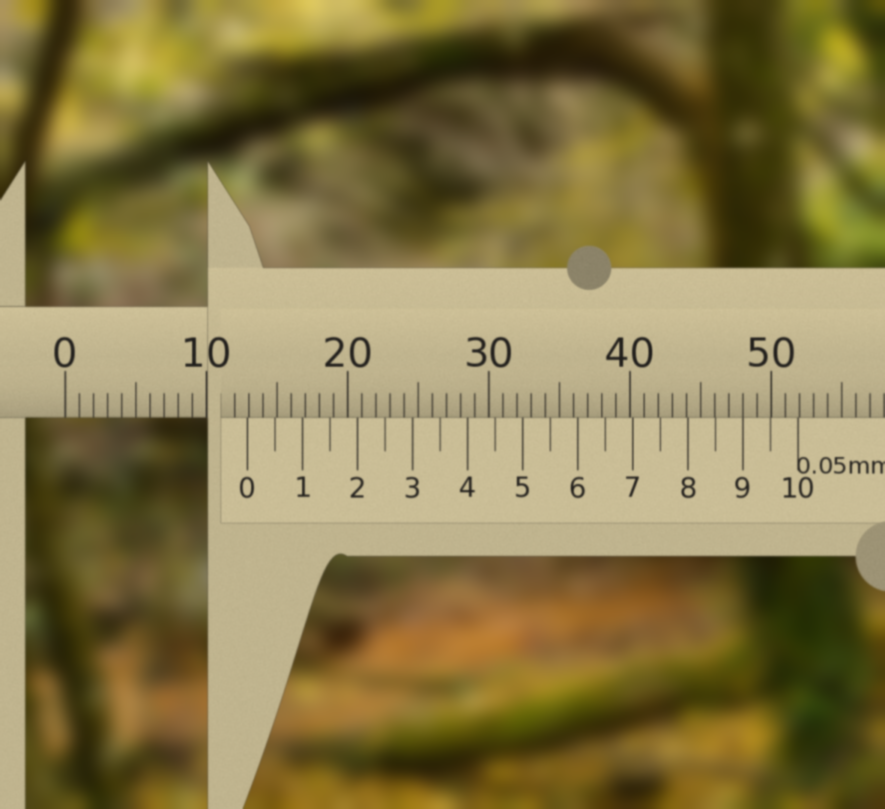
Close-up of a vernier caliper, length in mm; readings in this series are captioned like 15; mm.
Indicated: 12.9; mm
